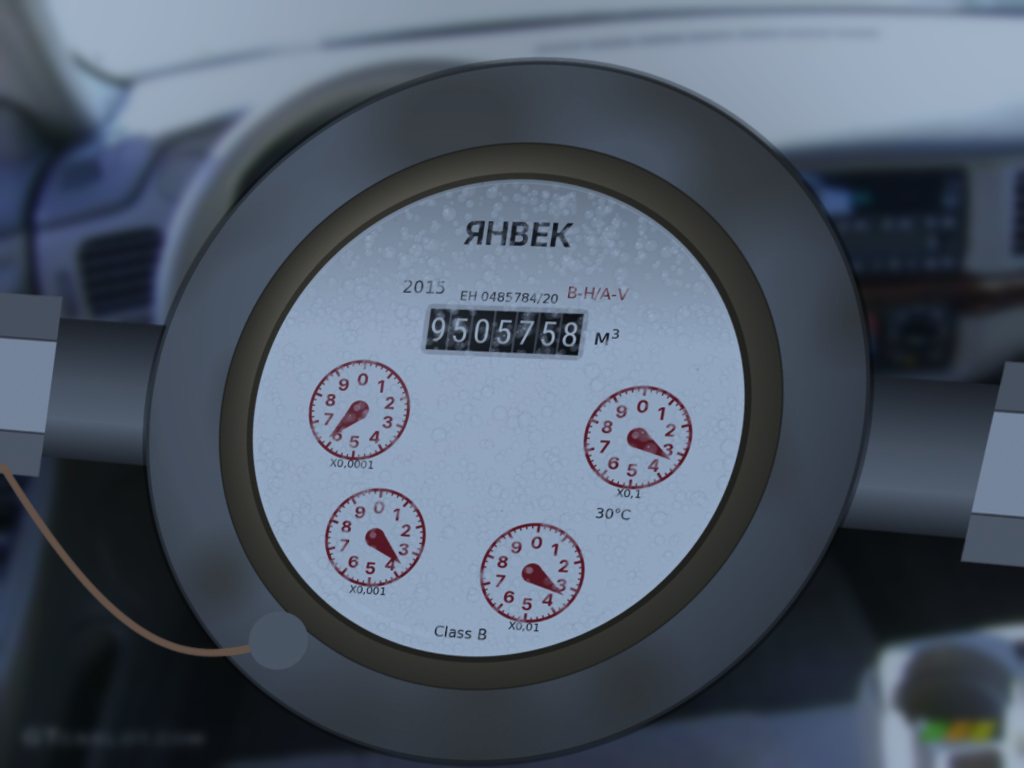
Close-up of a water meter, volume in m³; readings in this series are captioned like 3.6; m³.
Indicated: 9505758.3336; m³
